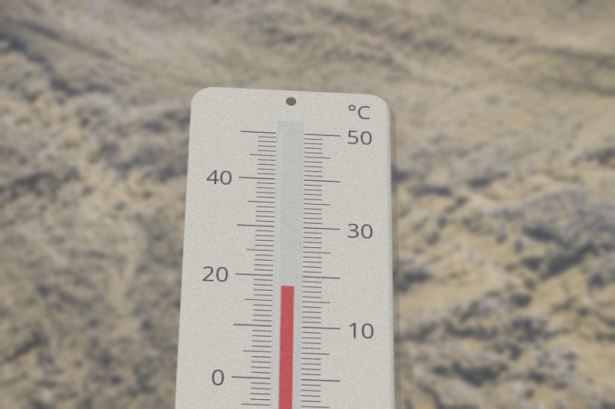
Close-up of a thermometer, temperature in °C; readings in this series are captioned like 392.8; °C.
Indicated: 18; °C
